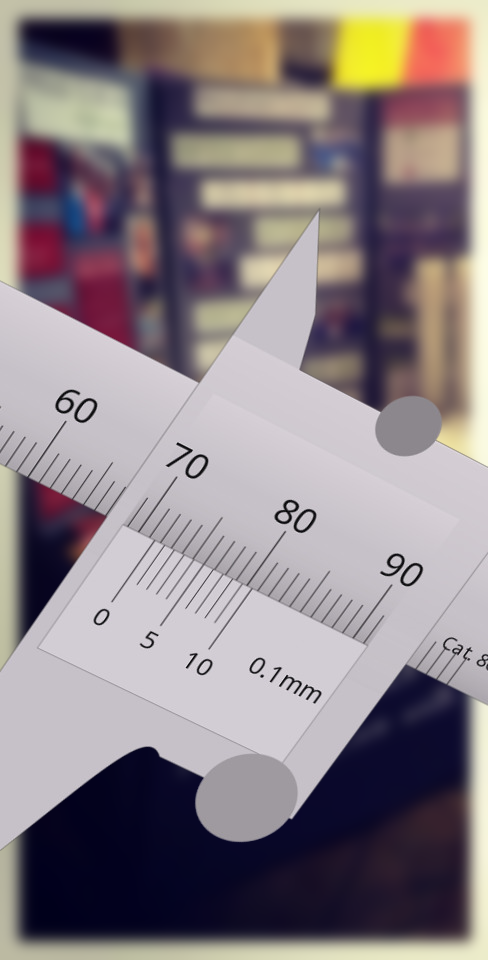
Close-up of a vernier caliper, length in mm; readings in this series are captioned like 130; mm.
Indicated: 71.5; mm
